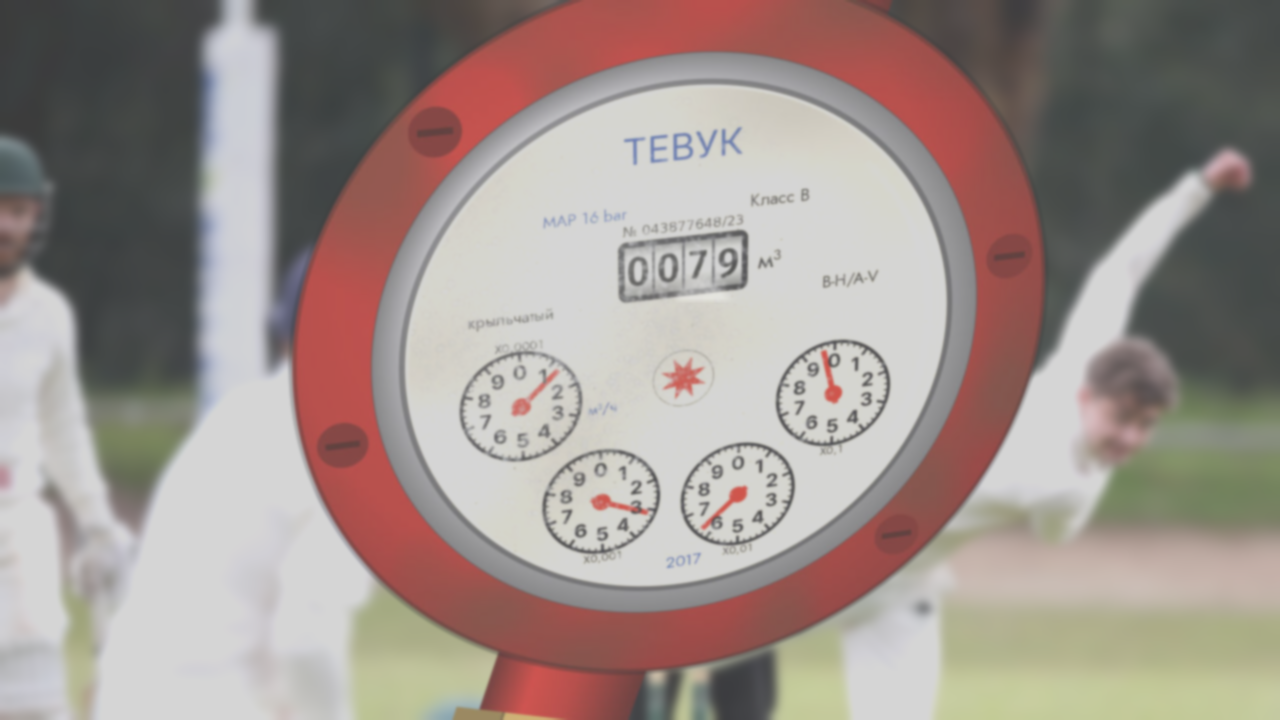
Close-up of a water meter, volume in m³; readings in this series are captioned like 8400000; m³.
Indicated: 78.9631; m³
